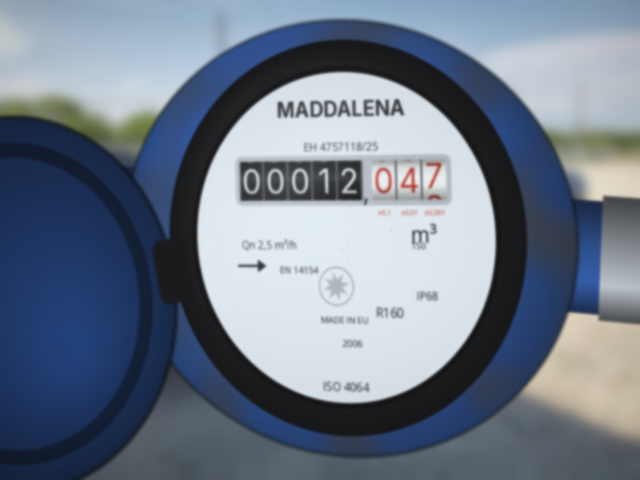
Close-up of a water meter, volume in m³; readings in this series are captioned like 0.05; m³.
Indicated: 12.047; m³
